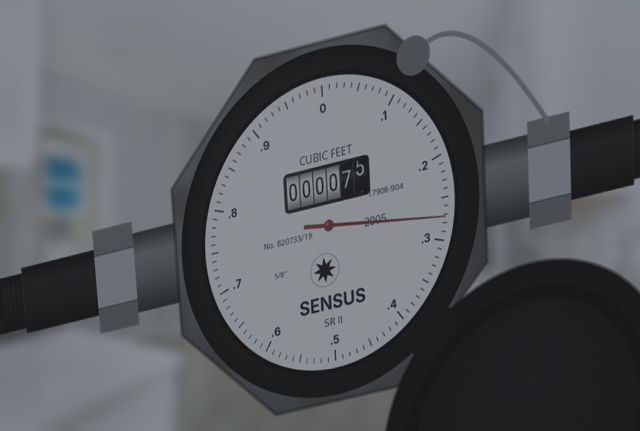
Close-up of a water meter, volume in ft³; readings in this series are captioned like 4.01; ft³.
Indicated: 75.27; ft³
